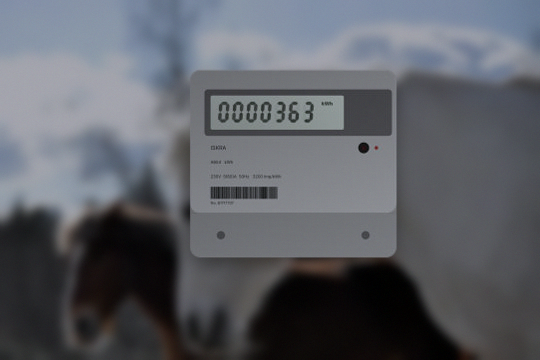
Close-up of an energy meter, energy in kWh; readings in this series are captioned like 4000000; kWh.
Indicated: 363; kWh
